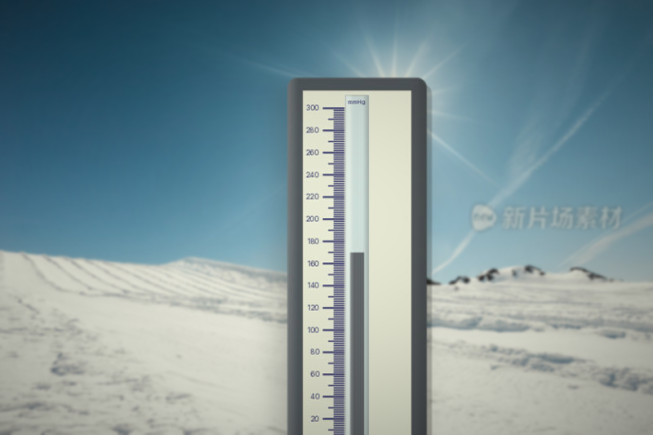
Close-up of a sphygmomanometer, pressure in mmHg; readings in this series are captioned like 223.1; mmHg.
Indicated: 170; mmHg
